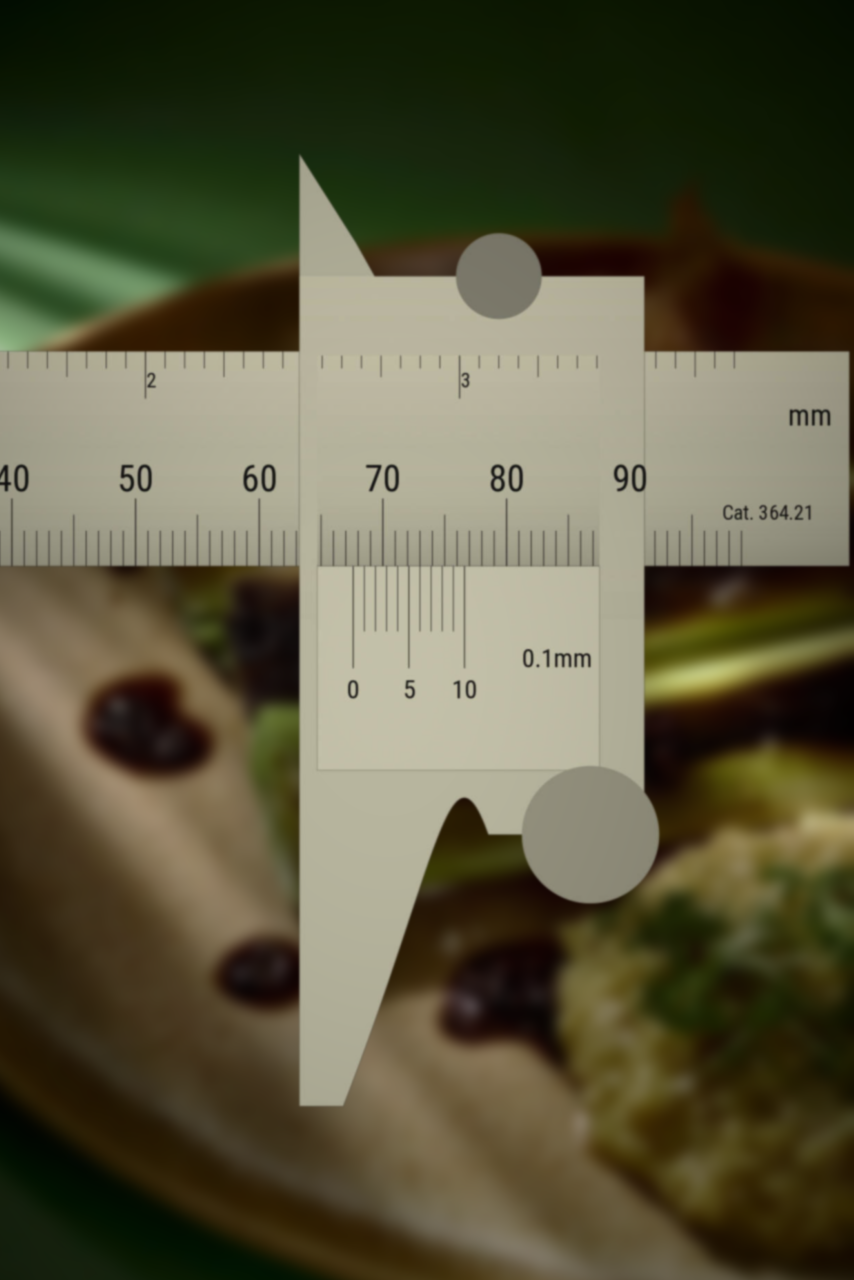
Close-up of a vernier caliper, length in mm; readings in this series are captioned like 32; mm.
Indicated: 67.6; mm
